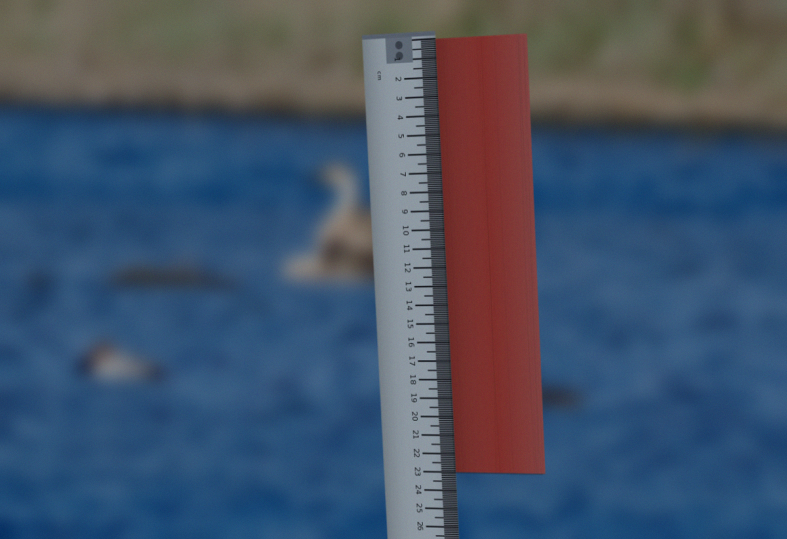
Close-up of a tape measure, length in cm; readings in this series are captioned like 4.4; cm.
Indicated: 23; cm
